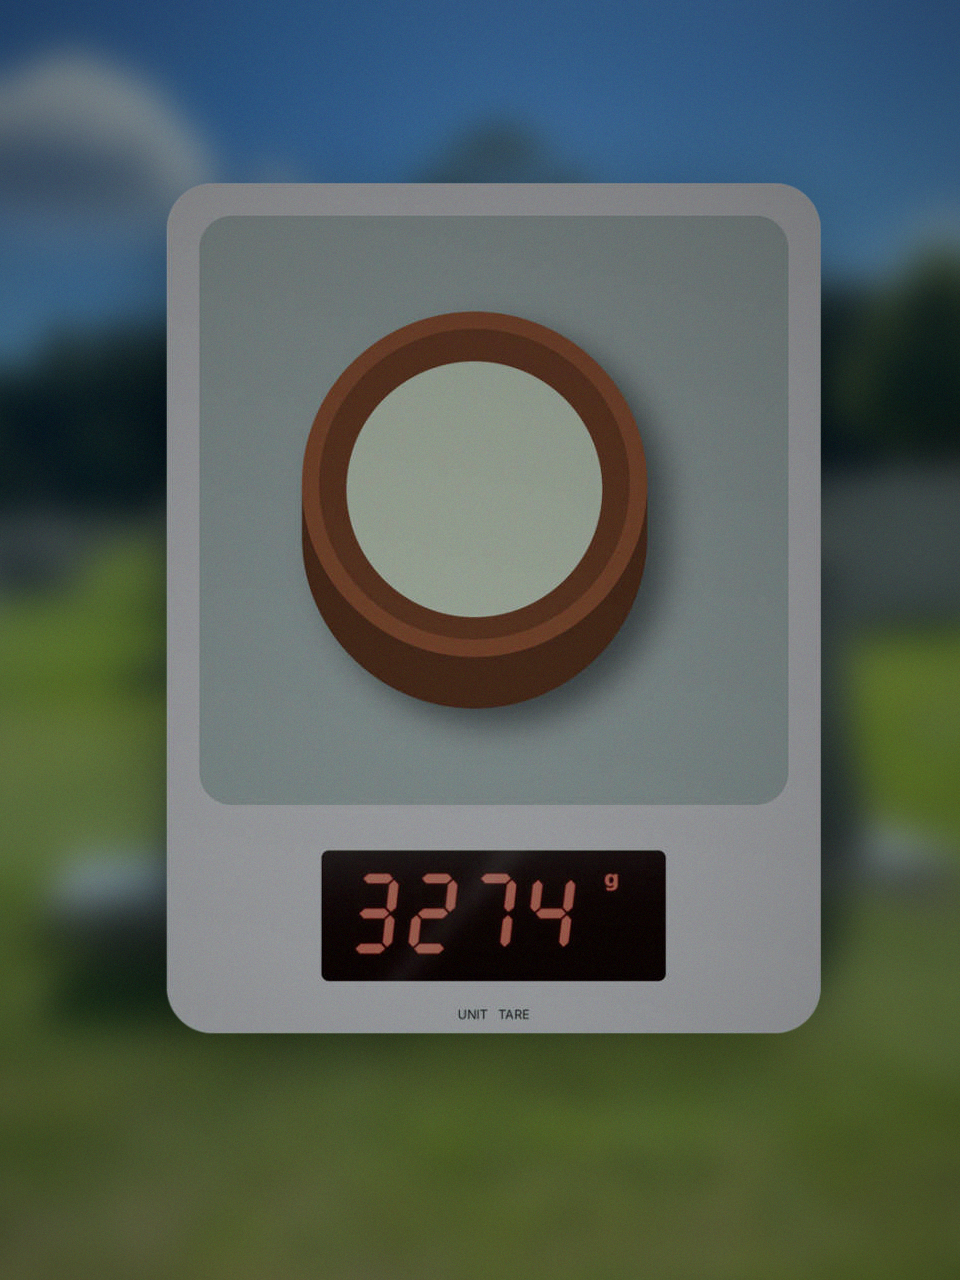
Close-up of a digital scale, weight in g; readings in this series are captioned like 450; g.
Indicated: 3274; g
